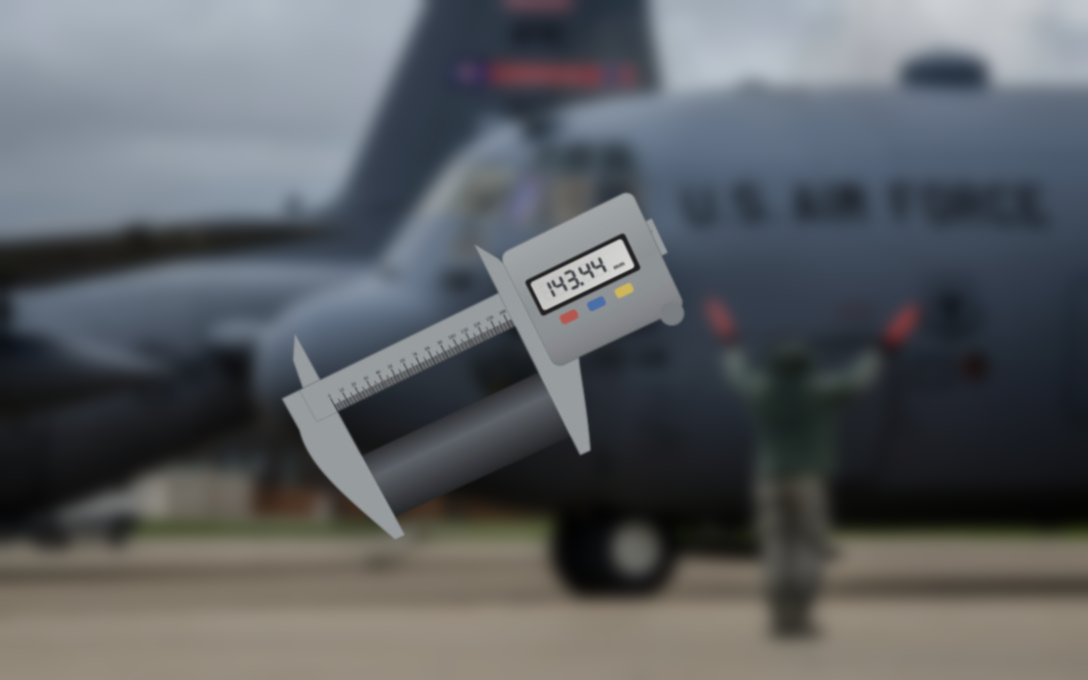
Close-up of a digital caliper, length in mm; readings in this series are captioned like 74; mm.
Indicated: 143.44; mm
